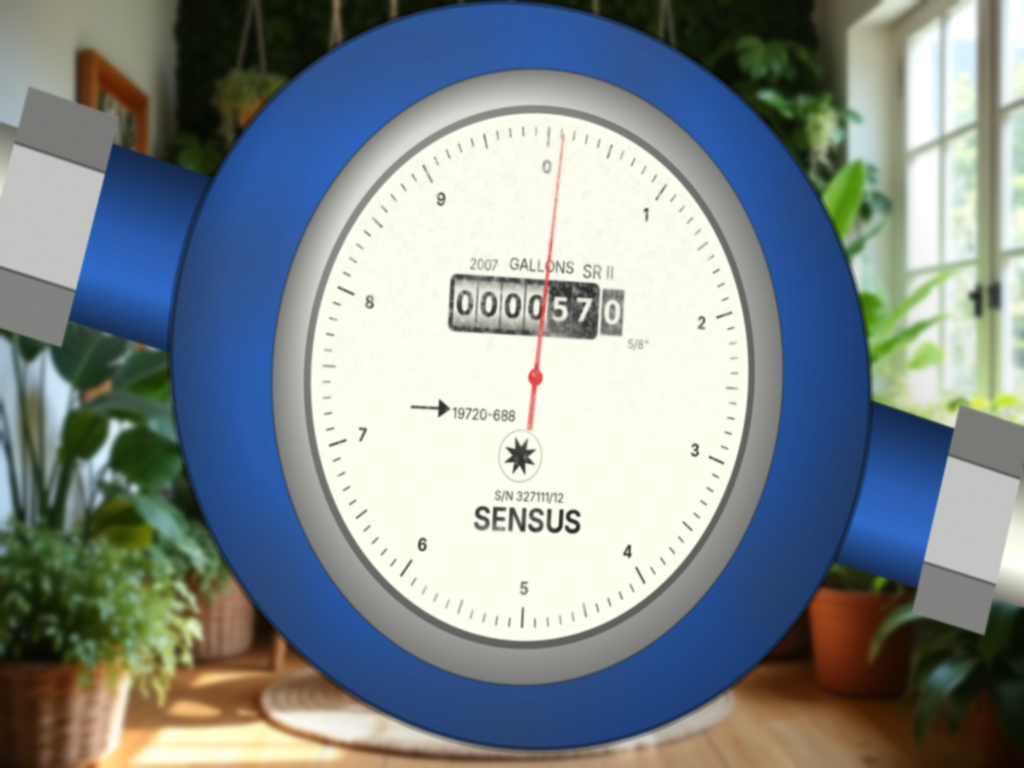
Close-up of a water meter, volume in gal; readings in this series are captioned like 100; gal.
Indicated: 570.1; gal
